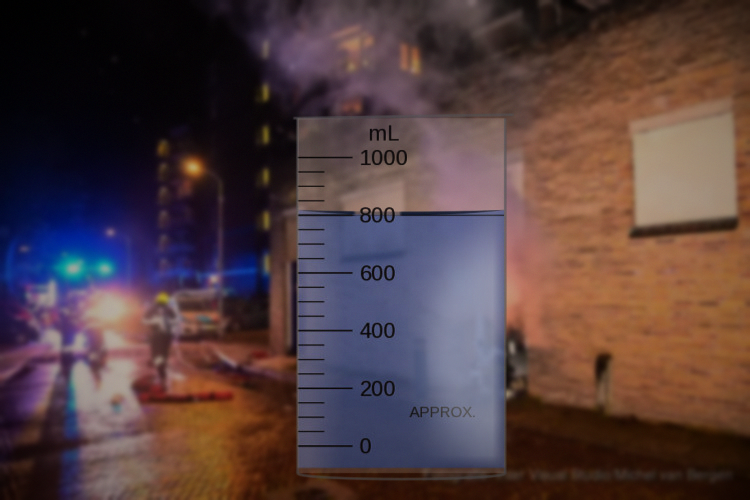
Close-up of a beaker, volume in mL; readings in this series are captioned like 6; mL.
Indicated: 800; mL
